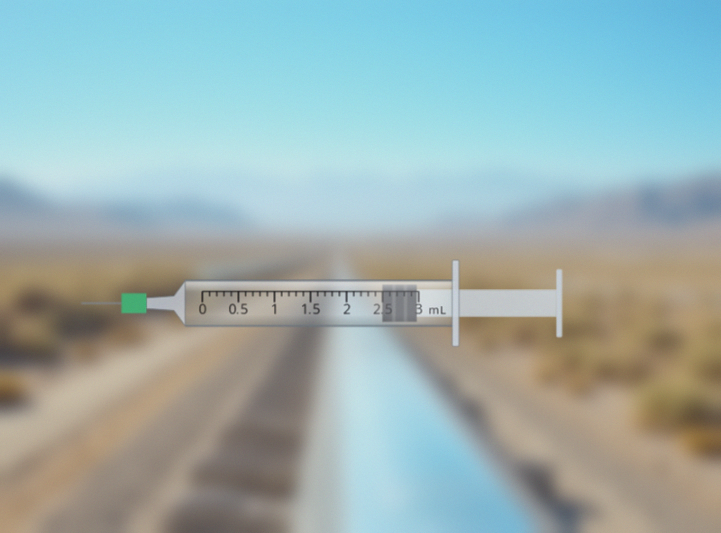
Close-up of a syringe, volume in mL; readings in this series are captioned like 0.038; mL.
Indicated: 2.5; mL
